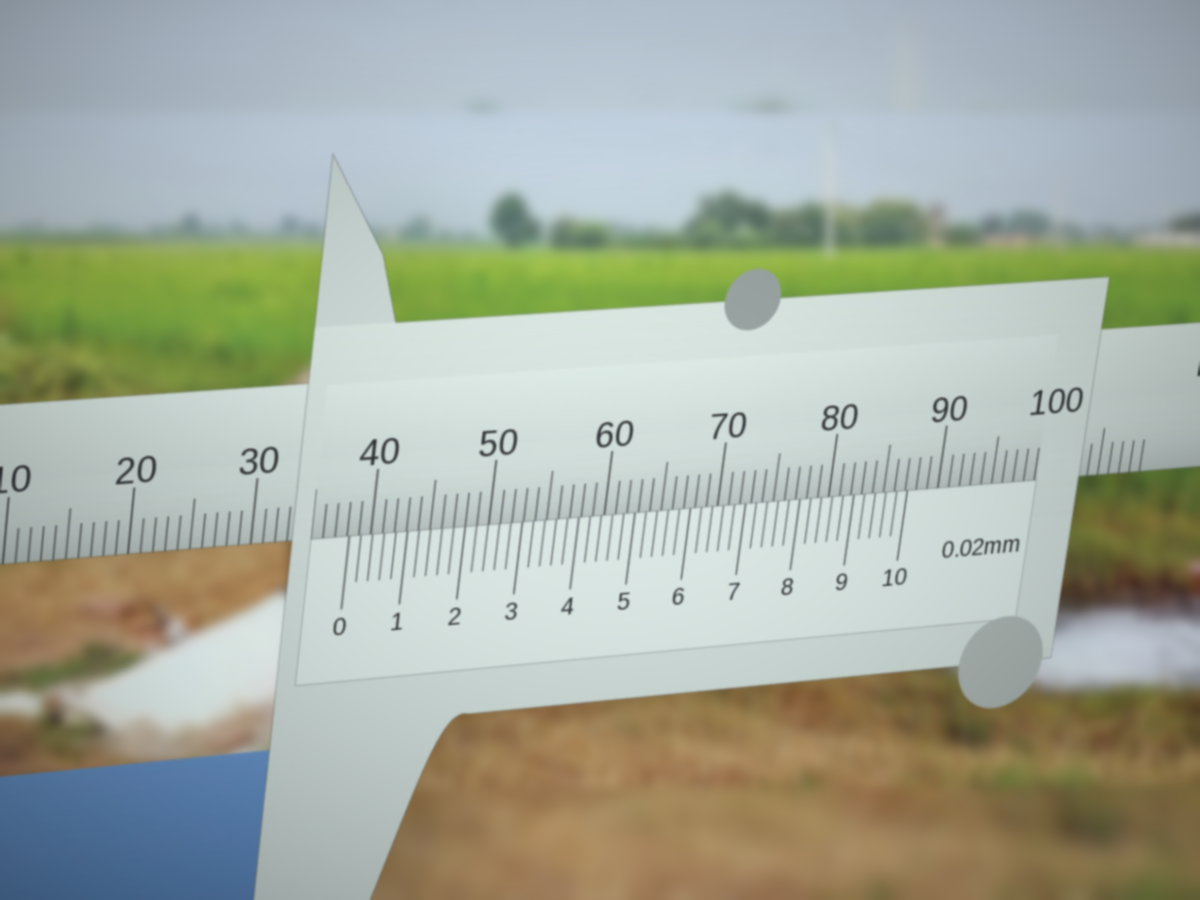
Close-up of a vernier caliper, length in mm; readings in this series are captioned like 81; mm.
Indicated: 38.2; mm
